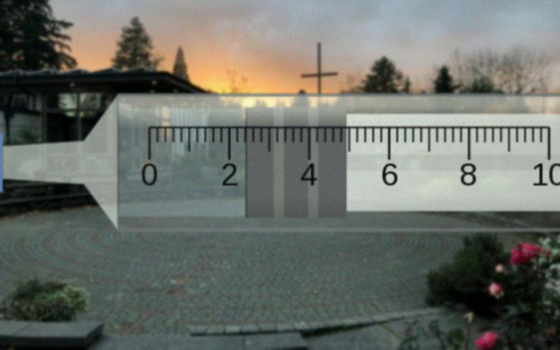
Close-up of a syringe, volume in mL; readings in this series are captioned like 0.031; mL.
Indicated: 2.4; mL
